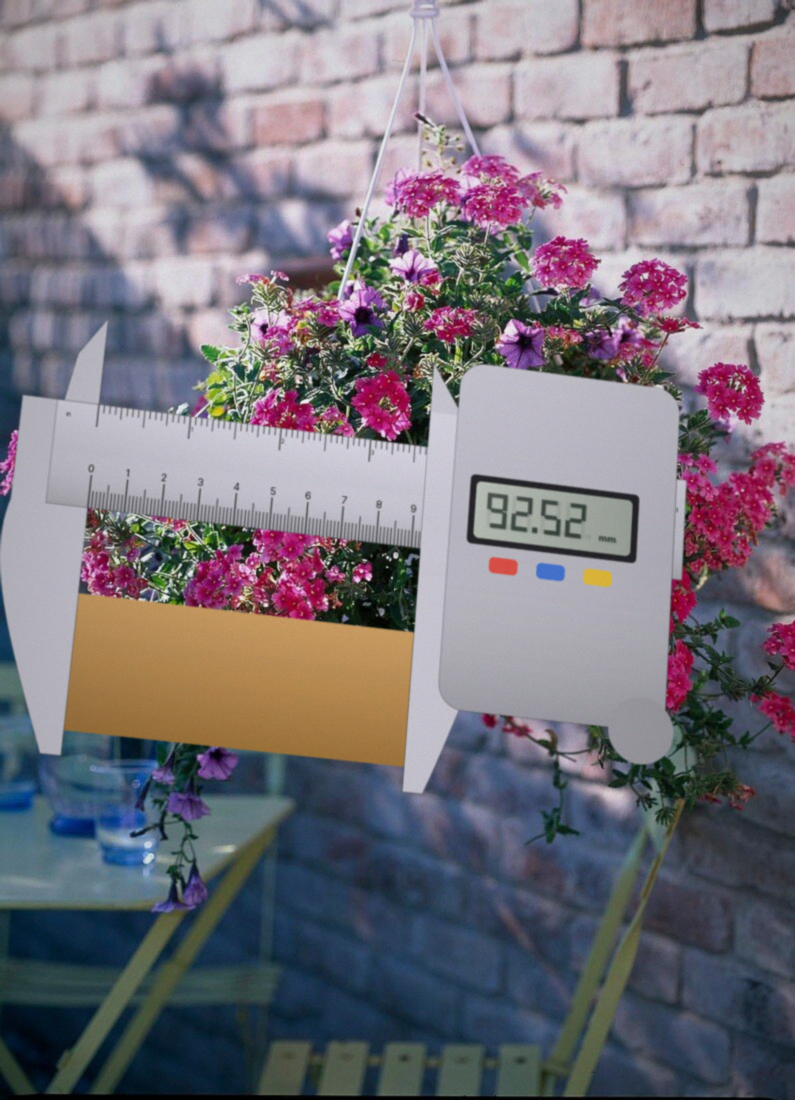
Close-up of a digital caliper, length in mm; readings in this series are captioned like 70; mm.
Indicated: 92.52; mm
